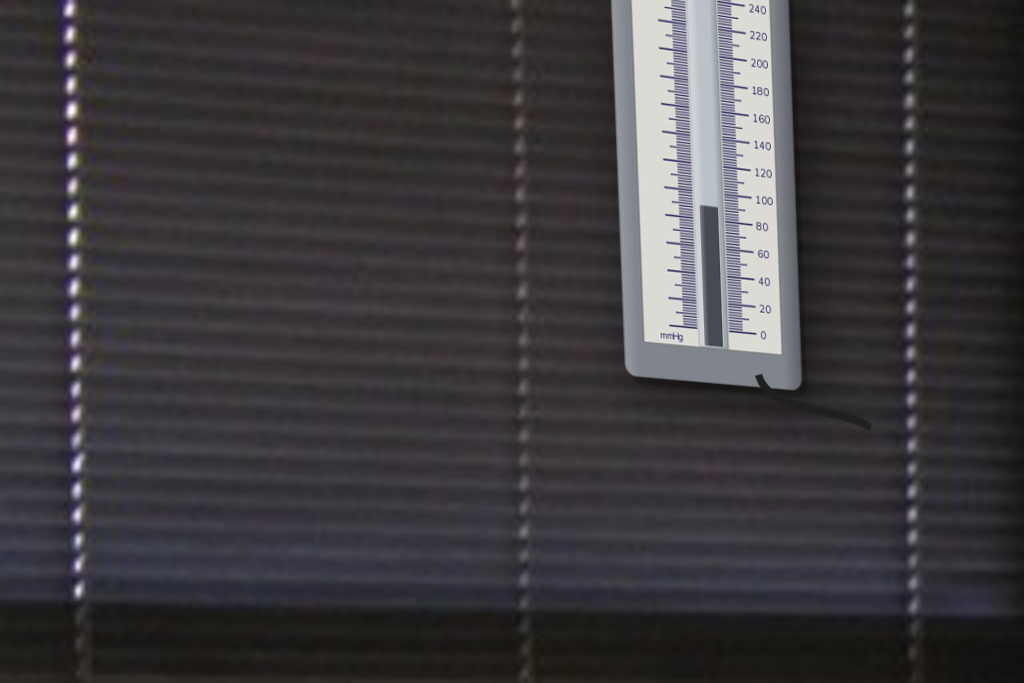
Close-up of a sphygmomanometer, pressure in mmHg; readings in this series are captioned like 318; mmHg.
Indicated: 90; mmHg
